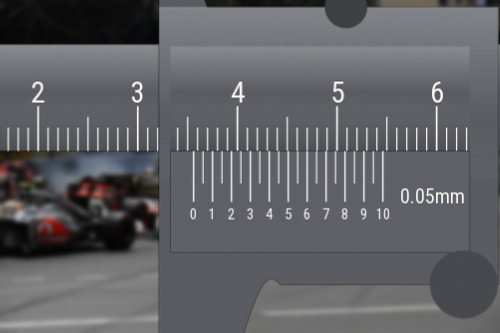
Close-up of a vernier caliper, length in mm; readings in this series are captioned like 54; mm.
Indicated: 35.6; mm
